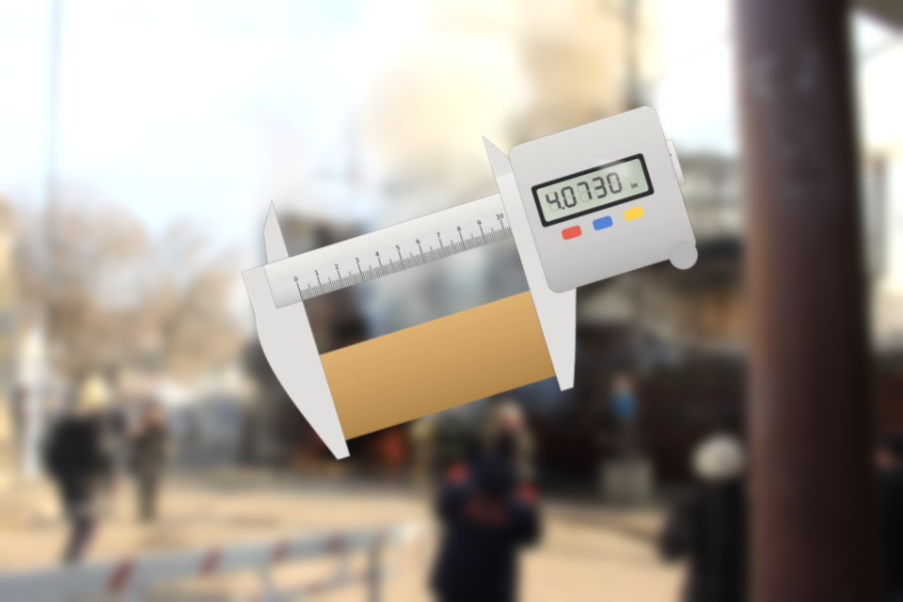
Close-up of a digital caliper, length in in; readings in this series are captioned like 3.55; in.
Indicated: 4.0730; in
